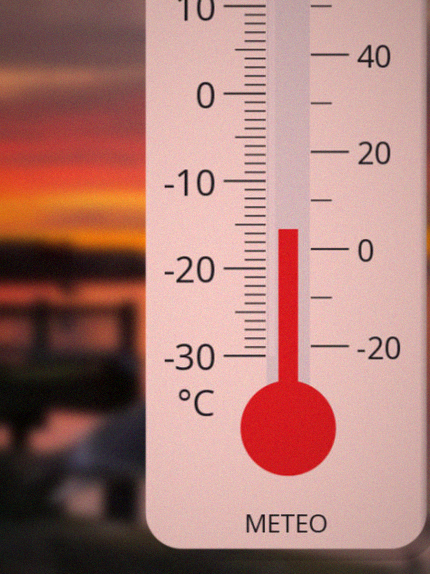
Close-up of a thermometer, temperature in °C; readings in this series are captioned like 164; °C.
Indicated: -15.5; °C
